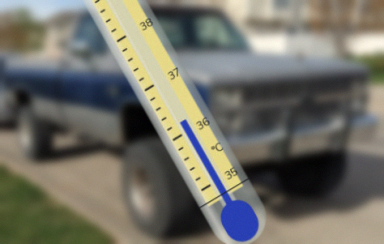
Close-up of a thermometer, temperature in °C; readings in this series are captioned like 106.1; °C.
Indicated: 36.2; °C
